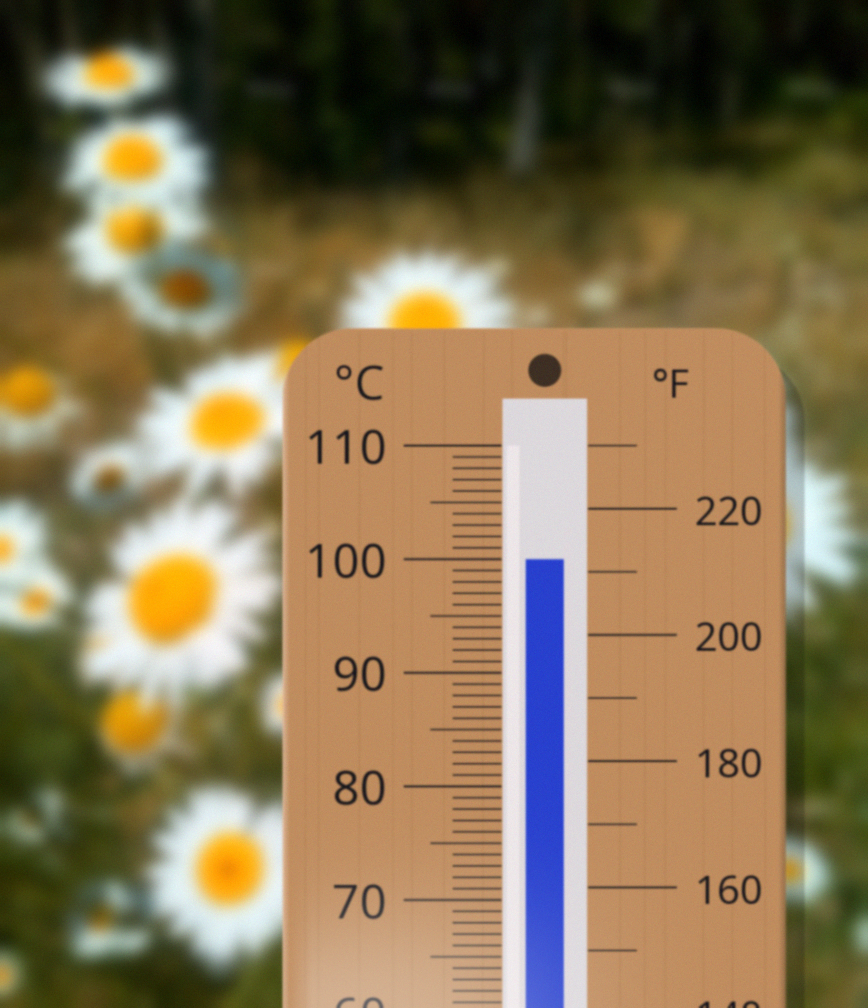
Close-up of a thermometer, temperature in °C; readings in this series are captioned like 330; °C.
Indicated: 100; °C
